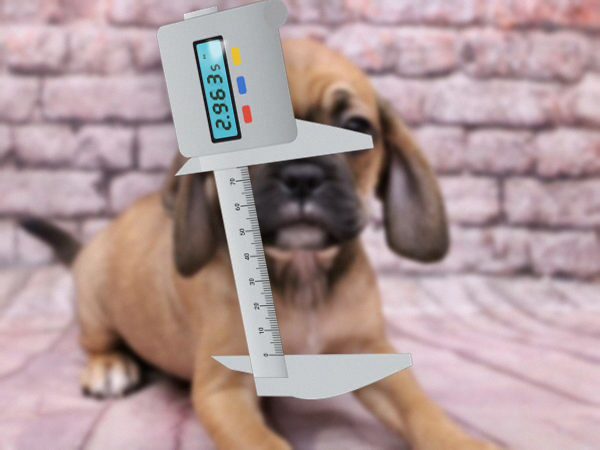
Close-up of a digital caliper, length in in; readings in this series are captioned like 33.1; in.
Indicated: 2.9635; in
